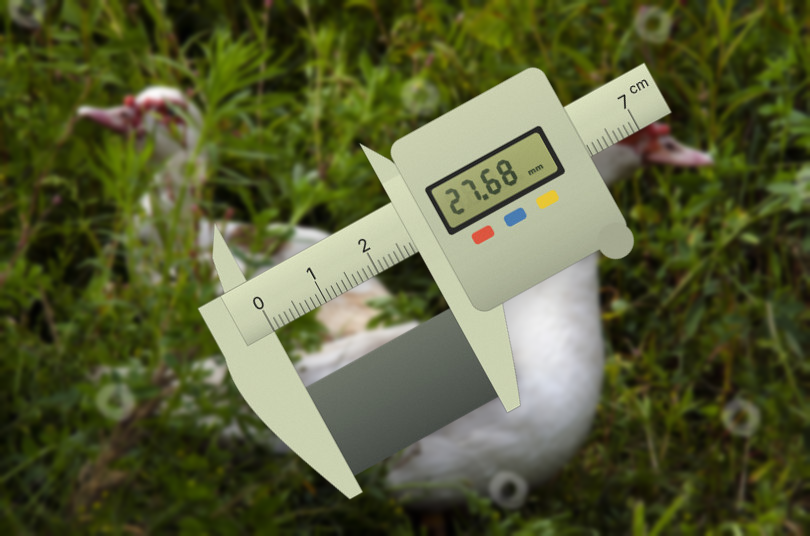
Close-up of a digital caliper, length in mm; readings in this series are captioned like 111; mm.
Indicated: 27.68; mm
